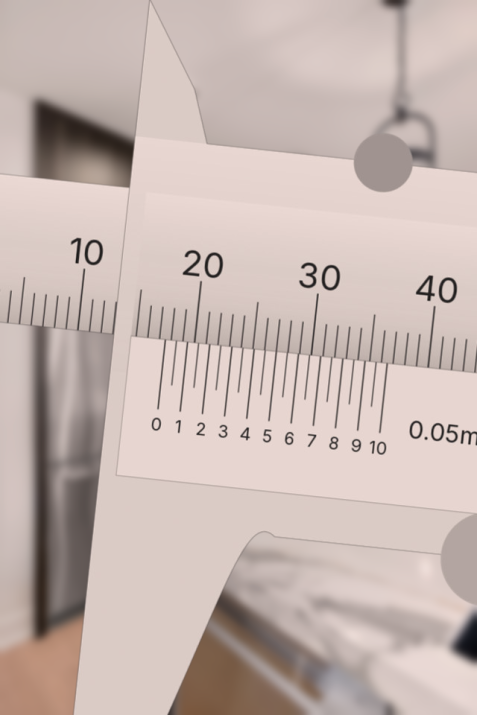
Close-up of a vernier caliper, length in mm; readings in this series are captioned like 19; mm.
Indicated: 17.5; mm
